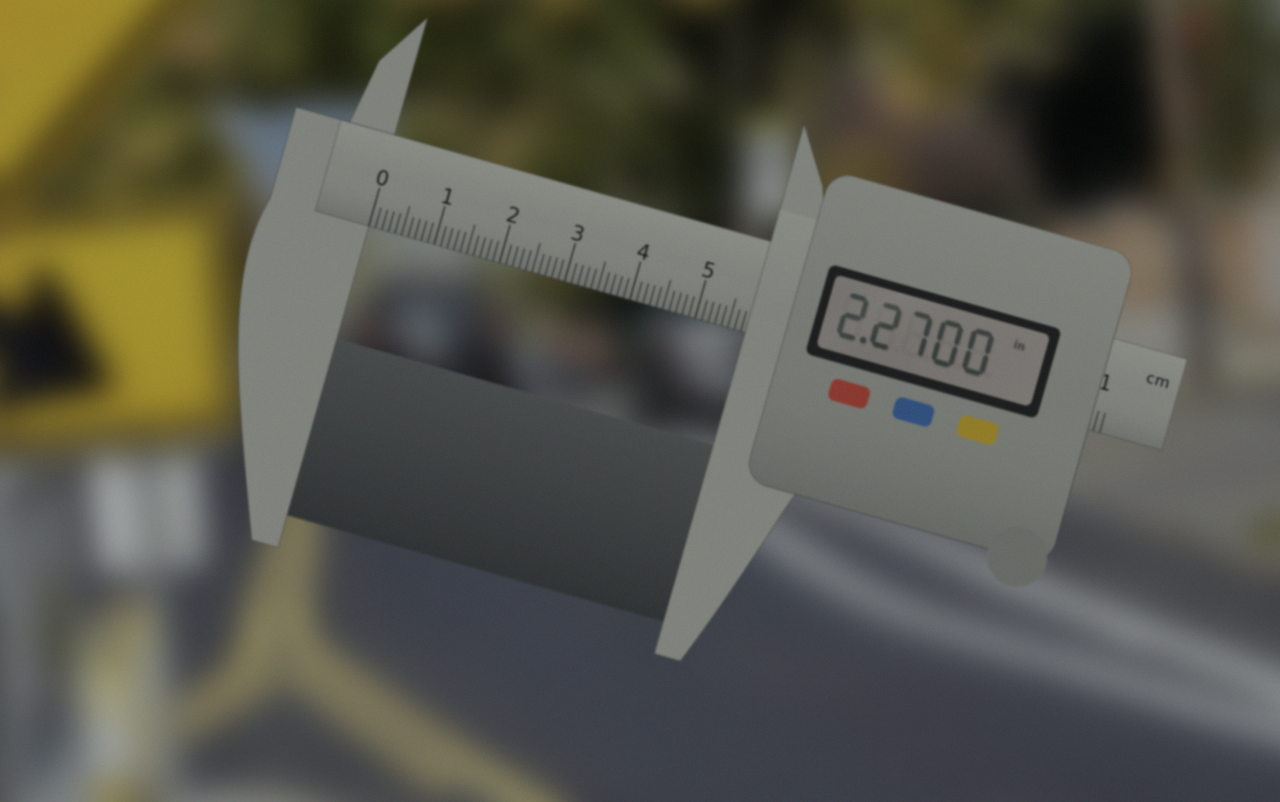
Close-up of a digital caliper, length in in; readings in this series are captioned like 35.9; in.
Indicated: 2.2700; in
